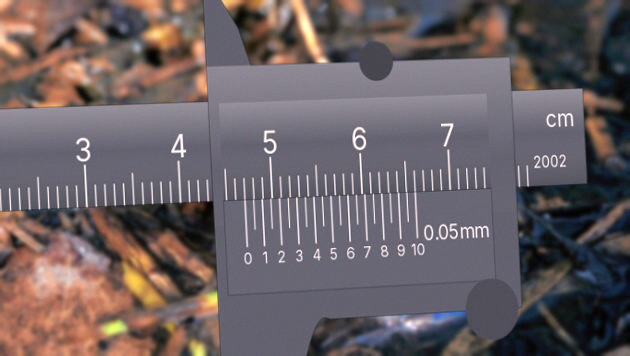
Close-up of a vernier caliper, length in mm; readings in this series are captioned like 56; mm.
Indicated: 47.0; mm
